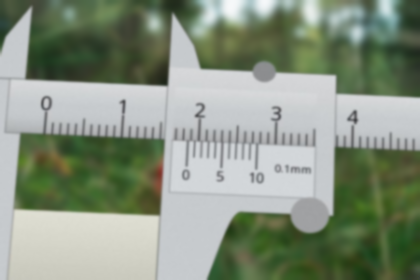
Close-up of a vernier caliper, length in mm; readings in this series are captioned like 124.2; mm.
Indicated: 18.6; mm
